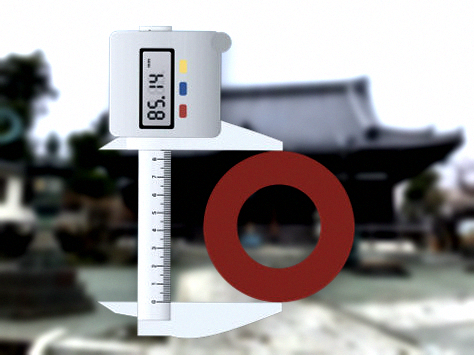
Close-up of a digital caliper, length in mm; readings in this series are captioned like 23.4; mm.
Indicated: 85.14; mm
